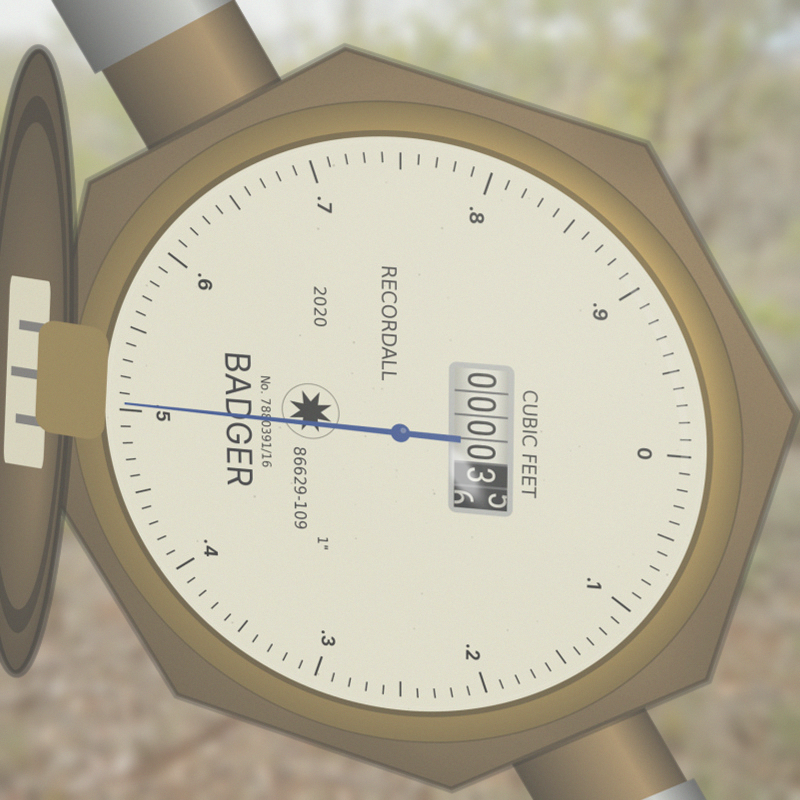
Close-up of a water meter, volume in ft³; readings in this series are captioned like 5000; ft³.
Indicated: 35.50; ft³
